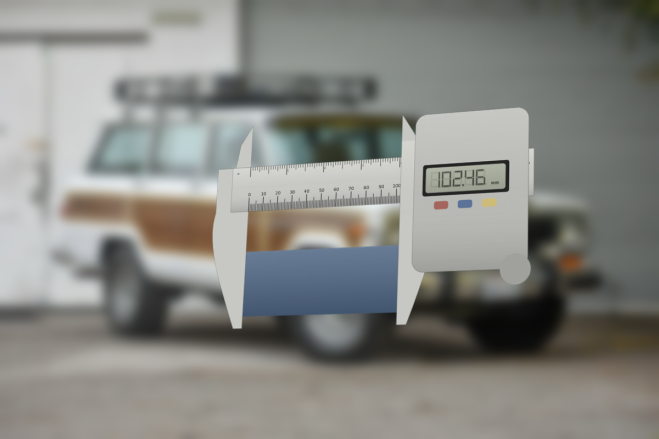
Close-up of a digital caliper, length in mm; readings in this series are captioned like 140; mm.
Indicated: 102.46; mm
